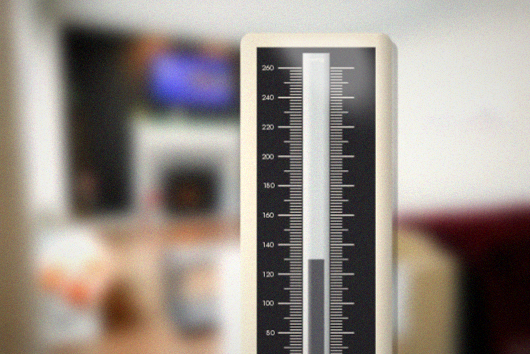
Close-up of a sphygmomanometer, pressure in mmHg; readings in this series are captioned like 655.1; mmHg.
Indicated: 130; mmHg
